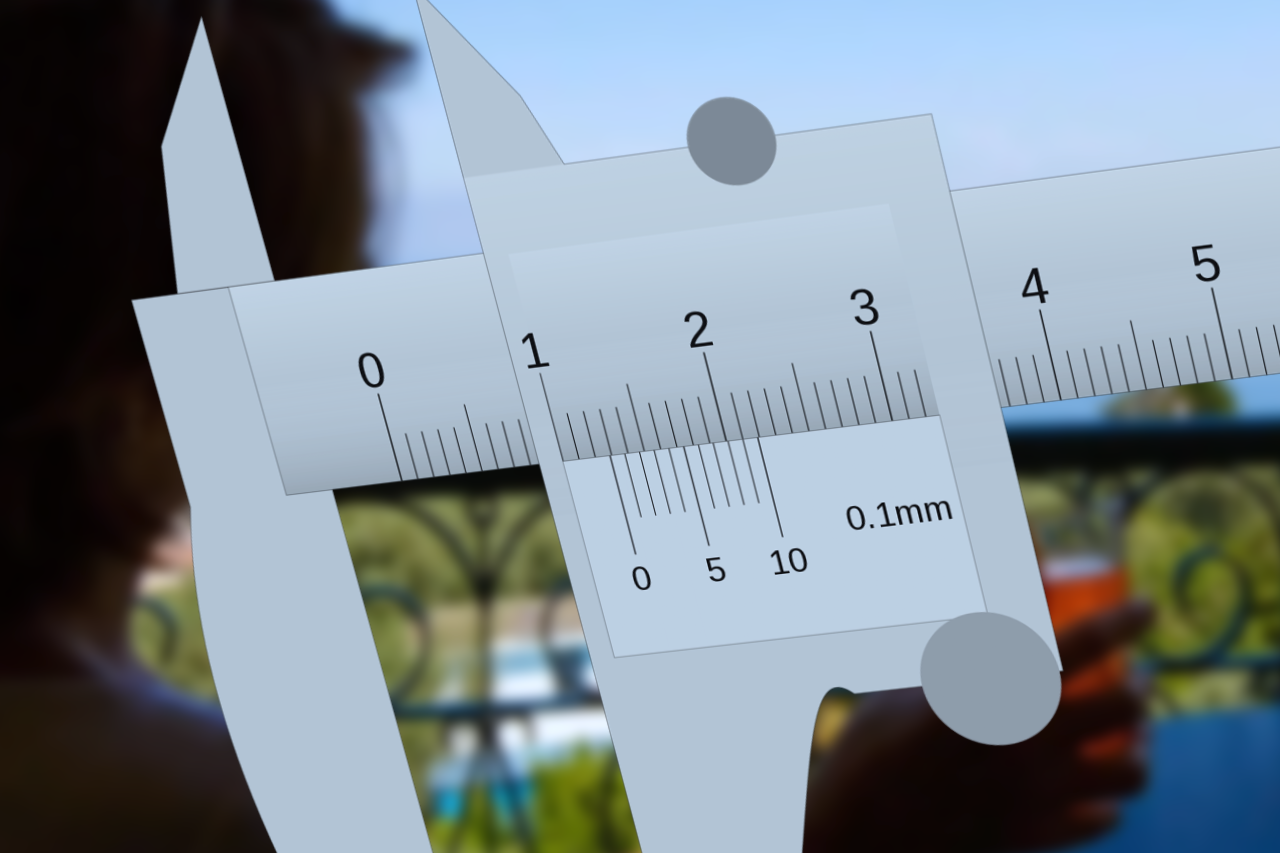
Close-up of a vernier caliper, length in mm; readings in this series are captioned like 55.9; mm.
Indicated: 12.9; mm
